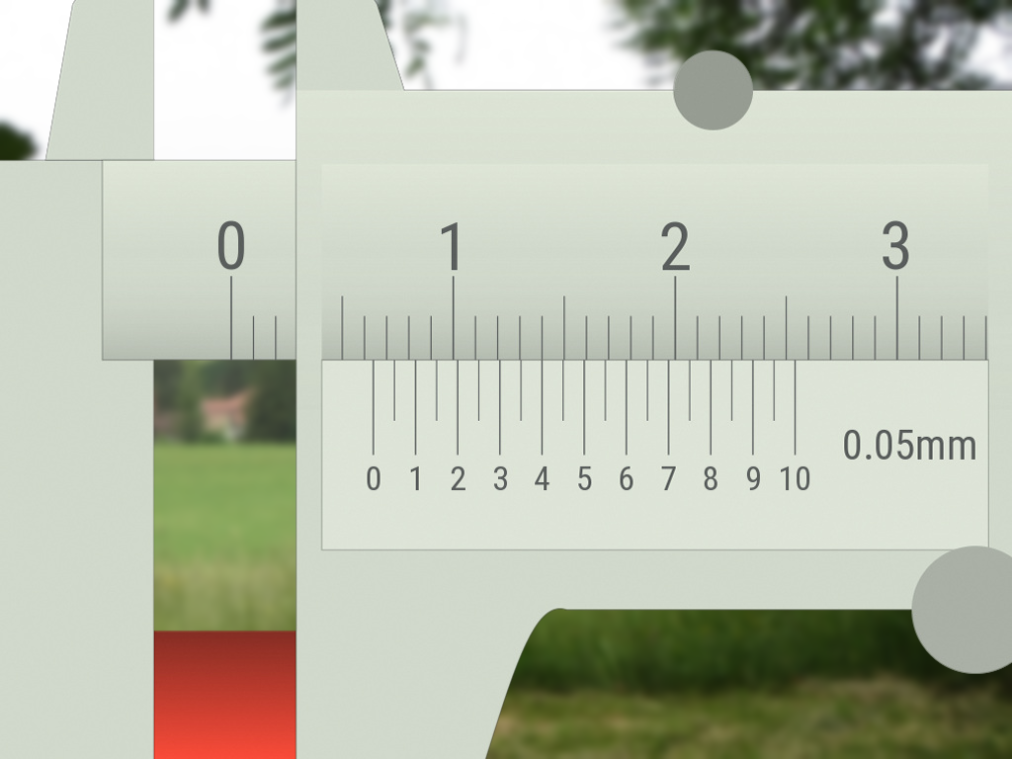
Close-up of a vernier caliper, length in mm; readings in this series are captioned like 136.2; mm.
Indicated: 6.4; mm
